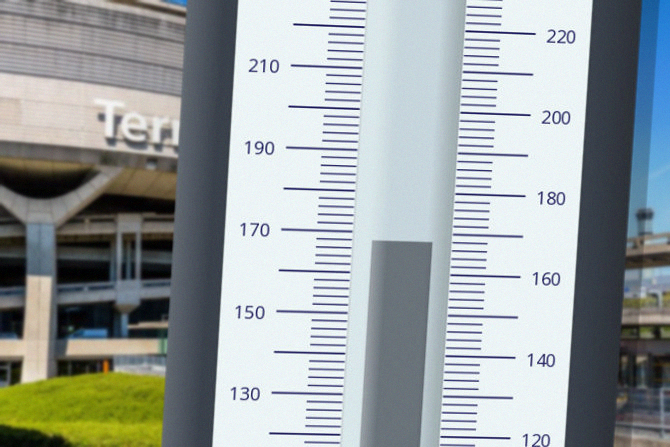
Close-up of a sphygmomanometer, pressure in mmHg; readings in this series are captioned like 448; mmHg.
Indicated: 168; mmHg
